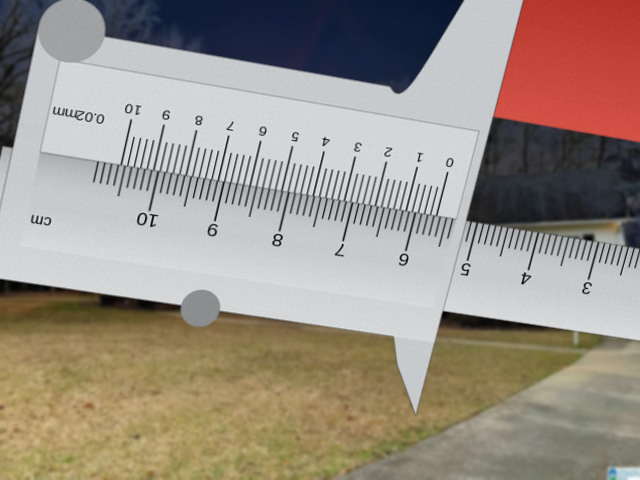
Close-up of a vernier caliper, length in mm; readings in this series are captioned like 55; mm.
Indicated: 56.6; mm
